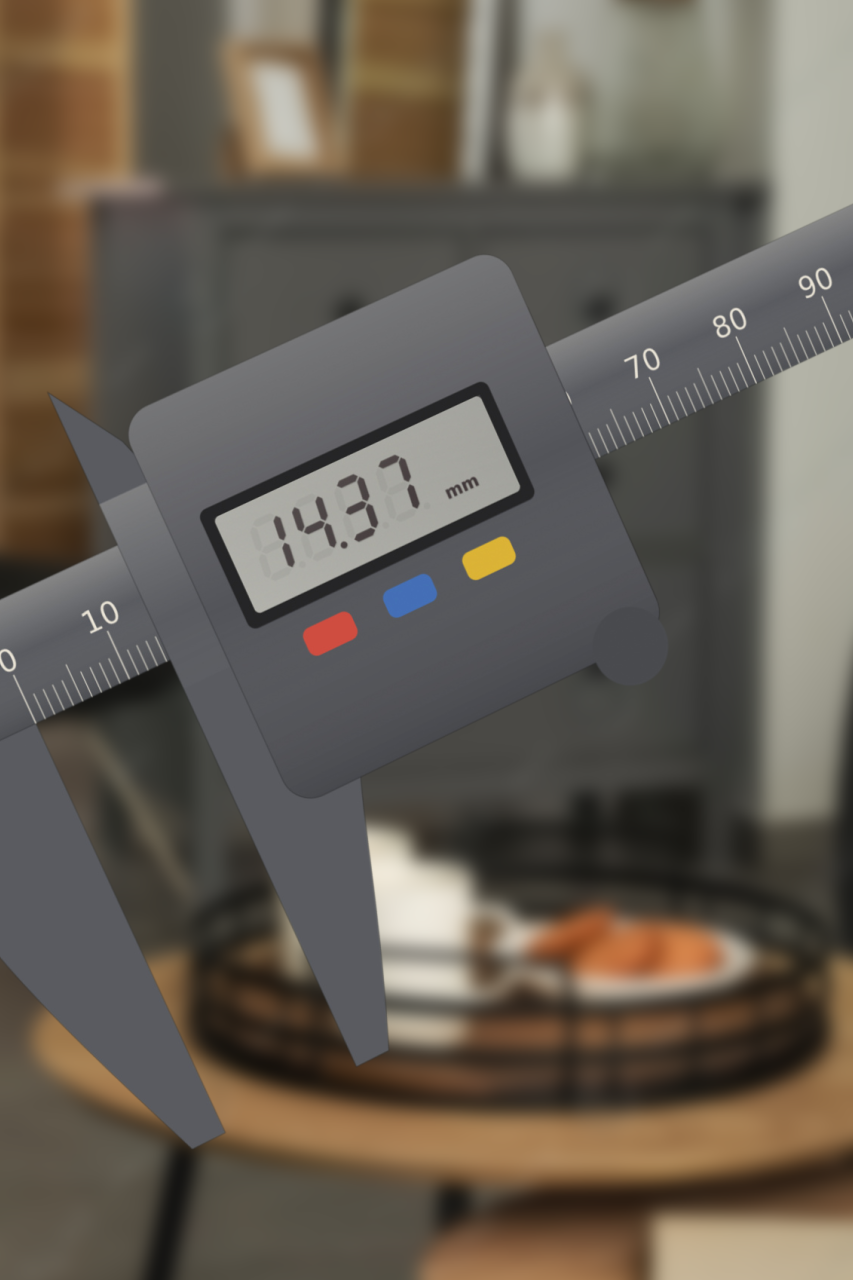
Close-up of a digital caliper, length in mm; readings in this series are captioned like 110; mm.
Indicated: 14.37; mm
